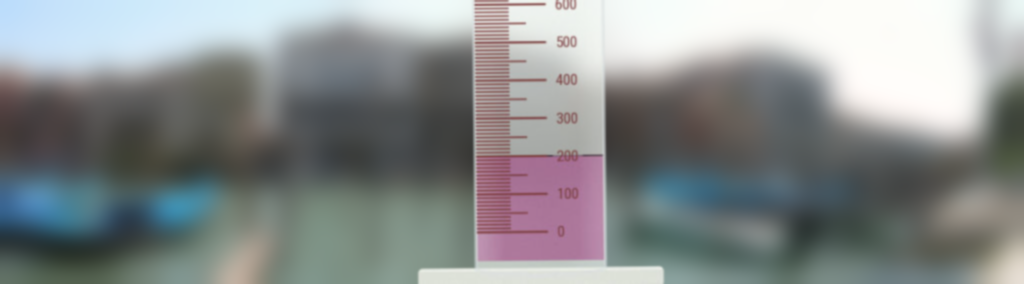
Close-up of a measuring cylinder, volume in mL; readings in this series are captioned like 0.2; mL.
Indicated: 200; mL
